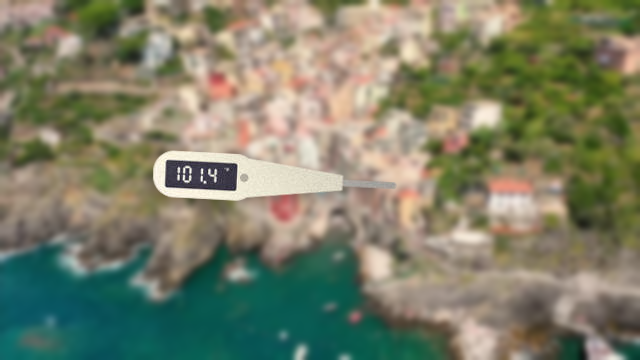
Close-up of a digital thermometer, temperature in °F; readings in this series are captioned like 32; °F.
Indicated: 101.4; °F
